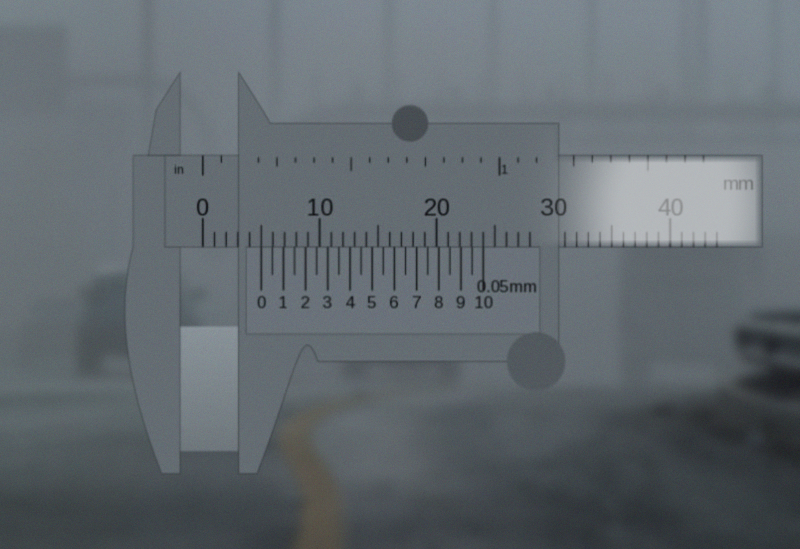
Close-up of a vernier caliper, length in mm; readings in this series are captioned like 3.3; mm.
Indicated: 5.0; mm
